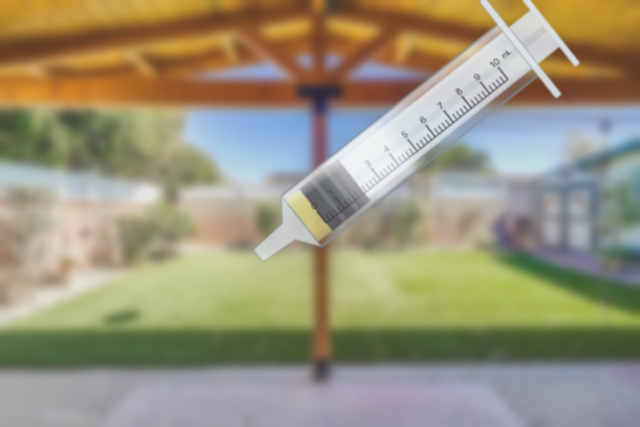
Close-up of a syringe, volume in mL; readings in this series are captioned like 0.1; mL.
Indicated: 0; mL
